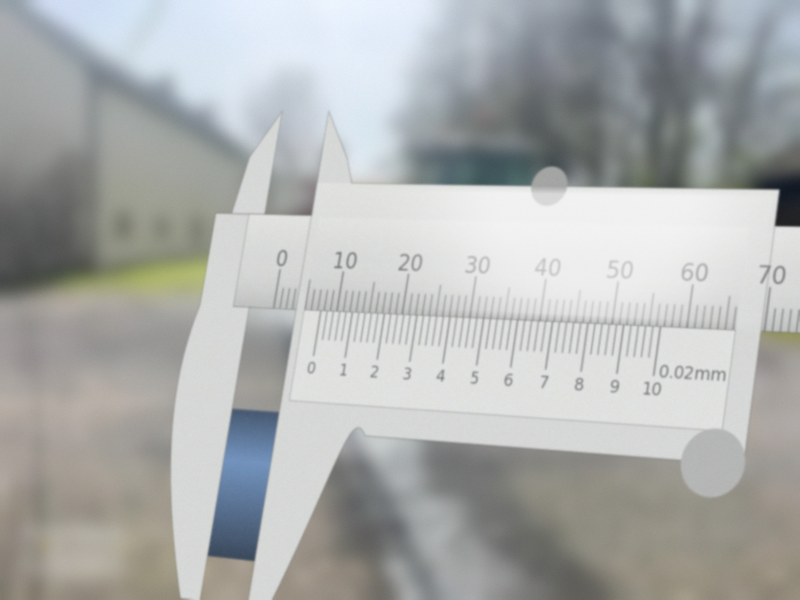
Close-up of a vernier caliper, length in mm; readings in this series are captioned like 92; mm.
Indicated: 7.5; mm
